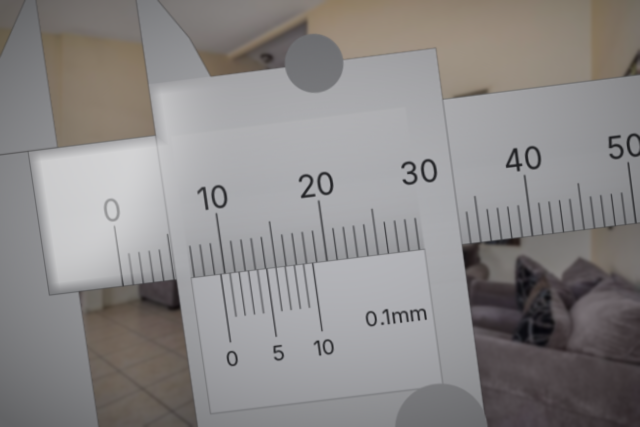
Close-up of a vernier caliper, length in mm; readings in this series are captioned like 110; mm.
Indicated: 9.6; mm
